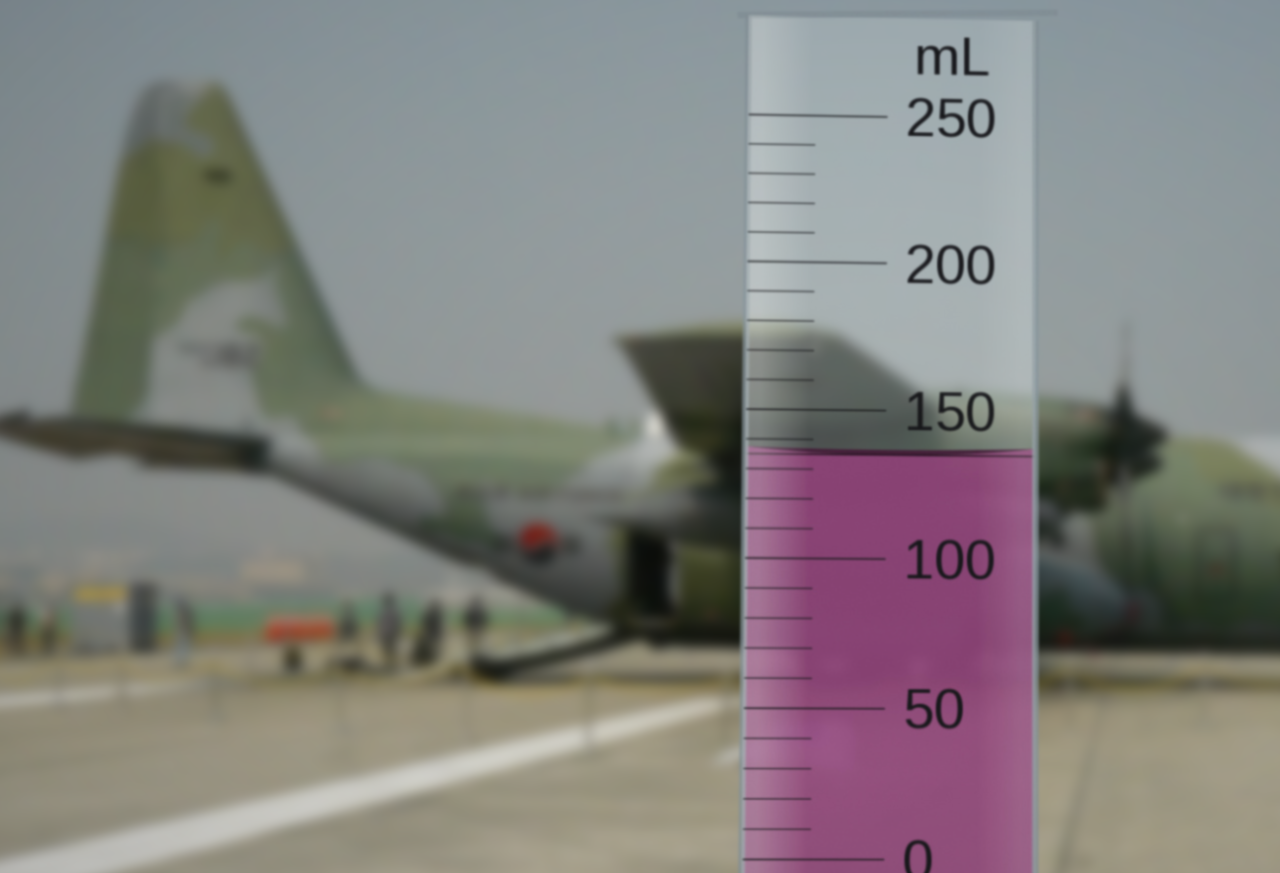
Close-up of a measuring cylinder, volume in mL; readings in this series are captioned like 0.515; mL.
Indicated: 135; mL
